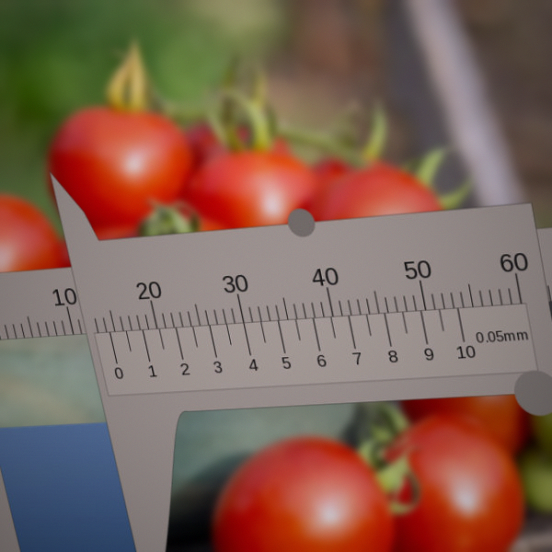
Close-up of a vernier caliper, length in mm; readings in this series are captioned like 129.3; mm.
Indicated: 14.4; mm
